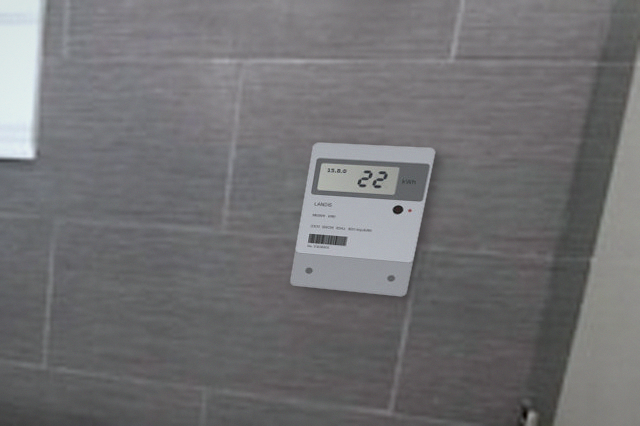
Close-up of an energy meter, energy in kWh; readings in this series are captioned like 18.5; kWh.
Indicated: 22; kWh
